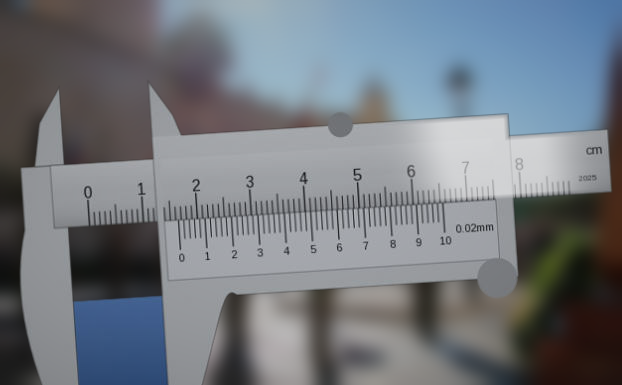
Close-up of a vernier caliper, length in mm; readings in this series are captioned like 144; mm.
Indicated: 16.5; mm
